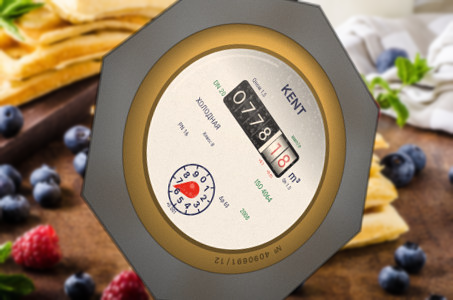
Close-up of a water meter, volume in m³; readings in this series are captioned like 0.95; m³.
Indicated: 778.186; m³
